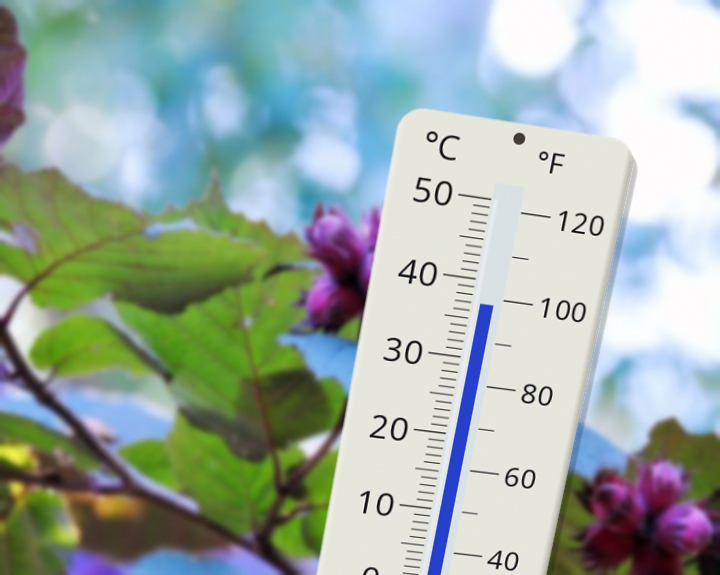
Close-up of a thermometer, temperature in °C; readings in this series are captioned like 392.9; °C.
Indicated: 37; °C
